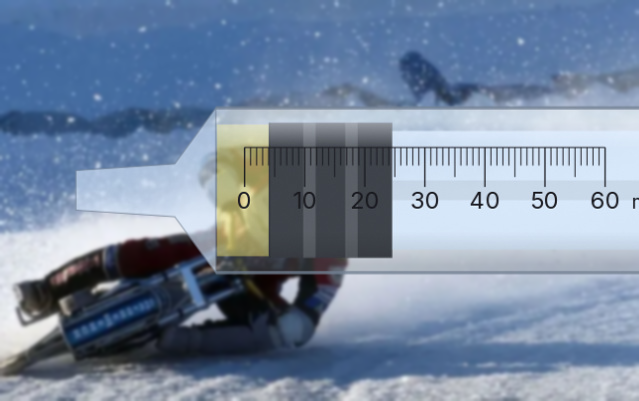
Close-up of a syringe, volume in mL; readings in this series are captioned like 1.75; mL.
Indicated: 4; mL
